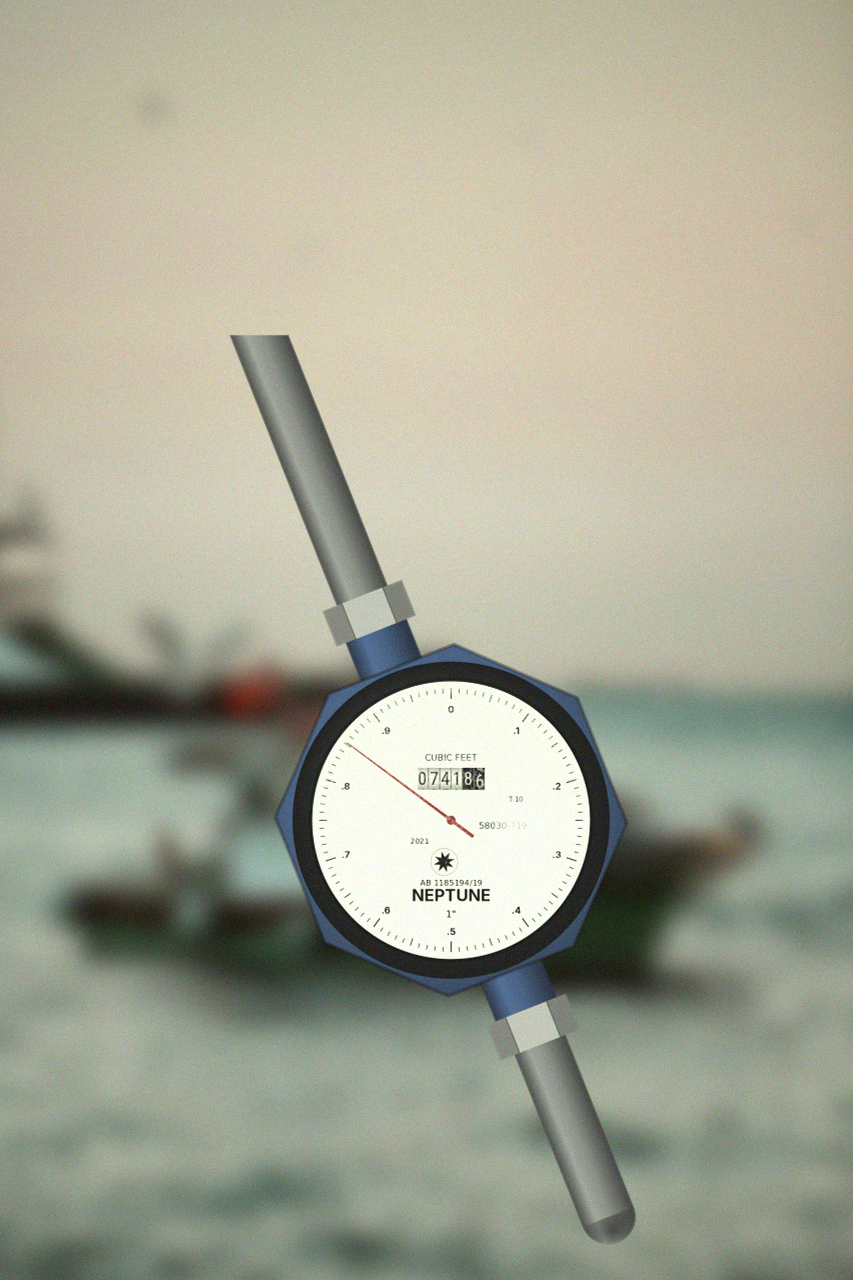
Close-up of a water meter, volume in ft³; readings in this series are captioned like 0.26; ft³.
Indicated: 74185.85; ft³
